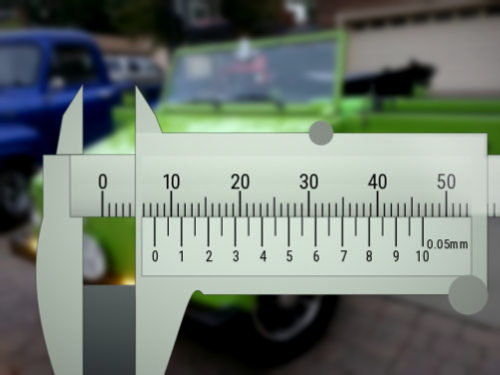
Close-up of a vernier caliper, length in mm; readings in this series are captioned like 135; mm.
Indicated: 7.6; mm
